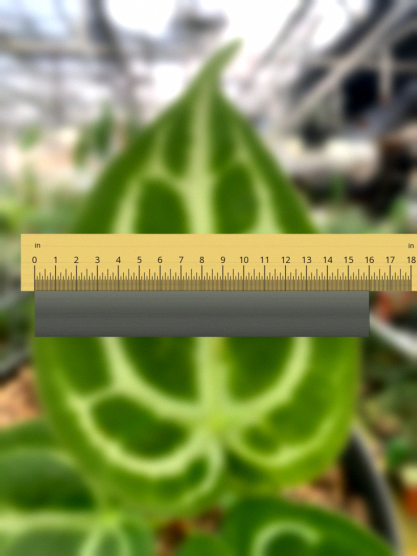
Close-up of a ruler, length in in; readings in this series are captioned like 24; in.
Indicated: 16; in
